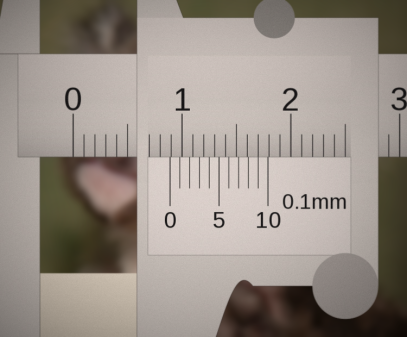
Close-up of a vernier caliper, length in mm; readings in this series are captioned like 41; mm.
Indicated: 8.9; mm
